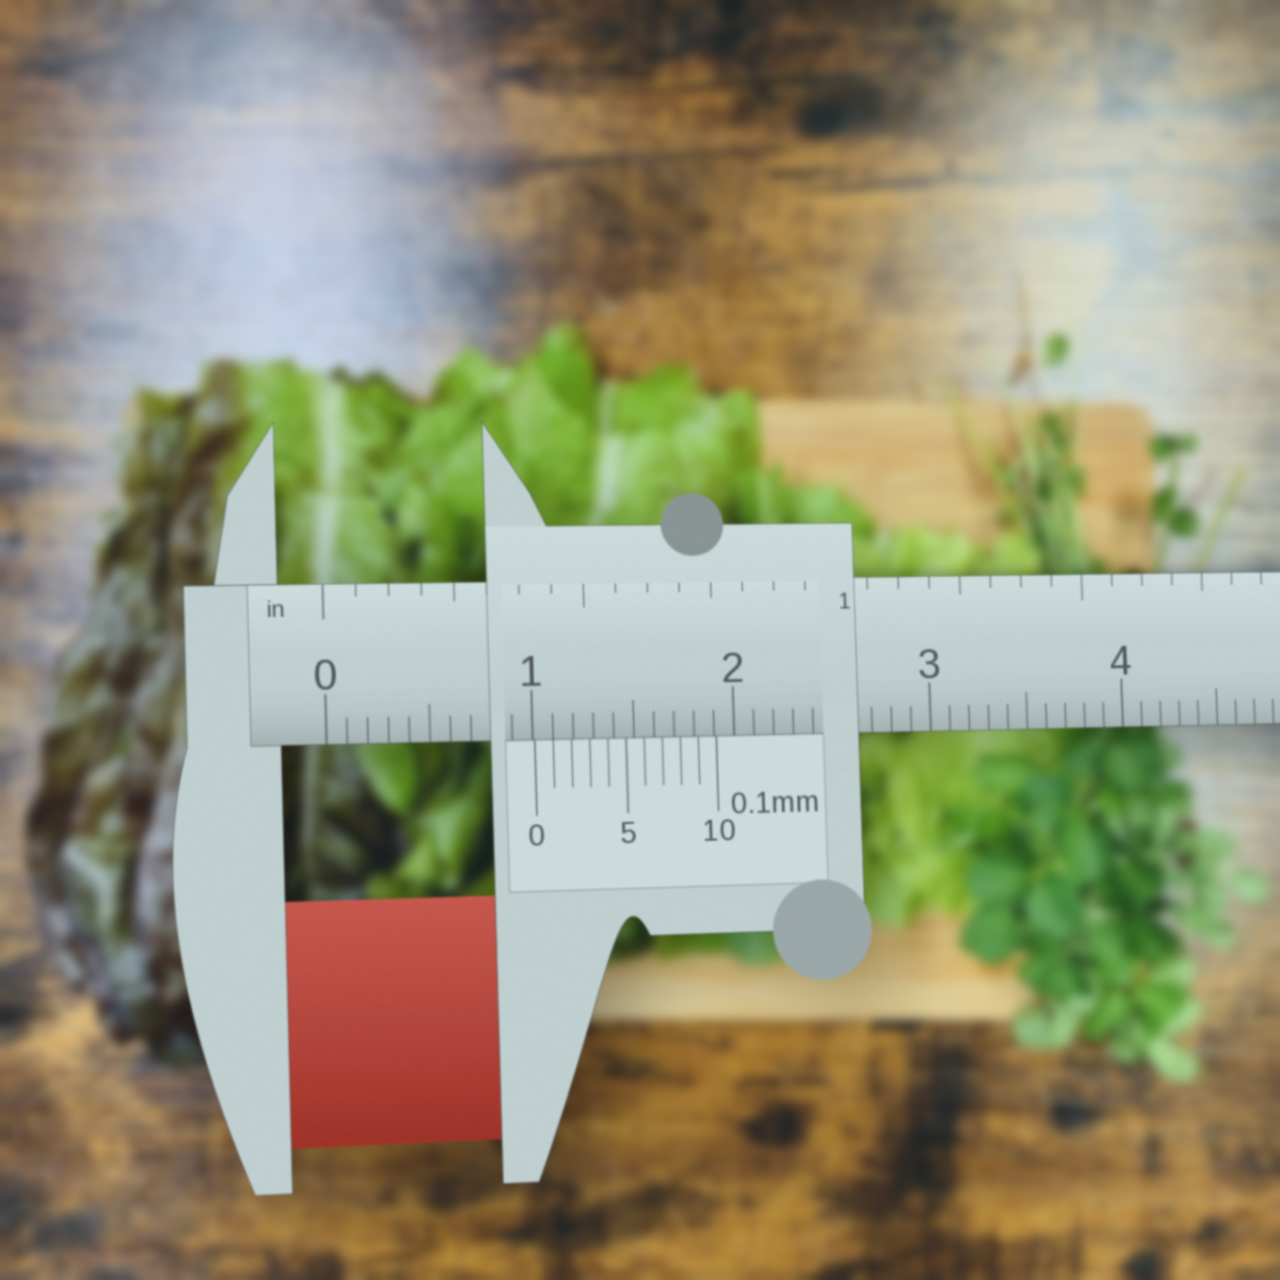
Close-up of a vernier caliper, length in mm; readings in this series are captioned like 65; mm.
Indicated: 10.1; mm
